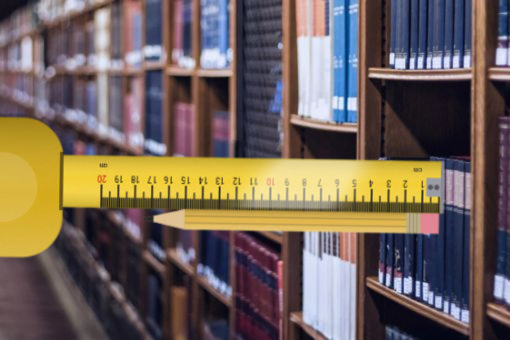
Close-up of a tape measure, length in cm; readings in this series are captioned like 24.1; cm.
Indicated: 17.5; cm
